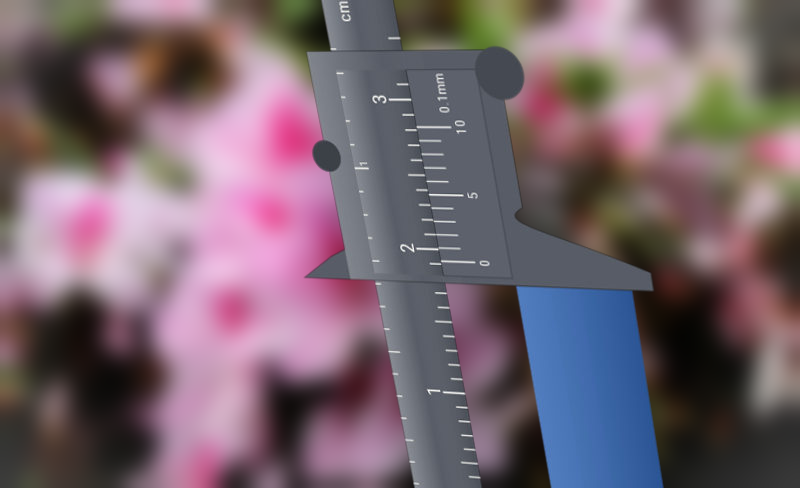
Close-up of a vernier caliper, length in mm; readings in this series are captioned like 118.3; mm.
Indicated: 19.2; mm
